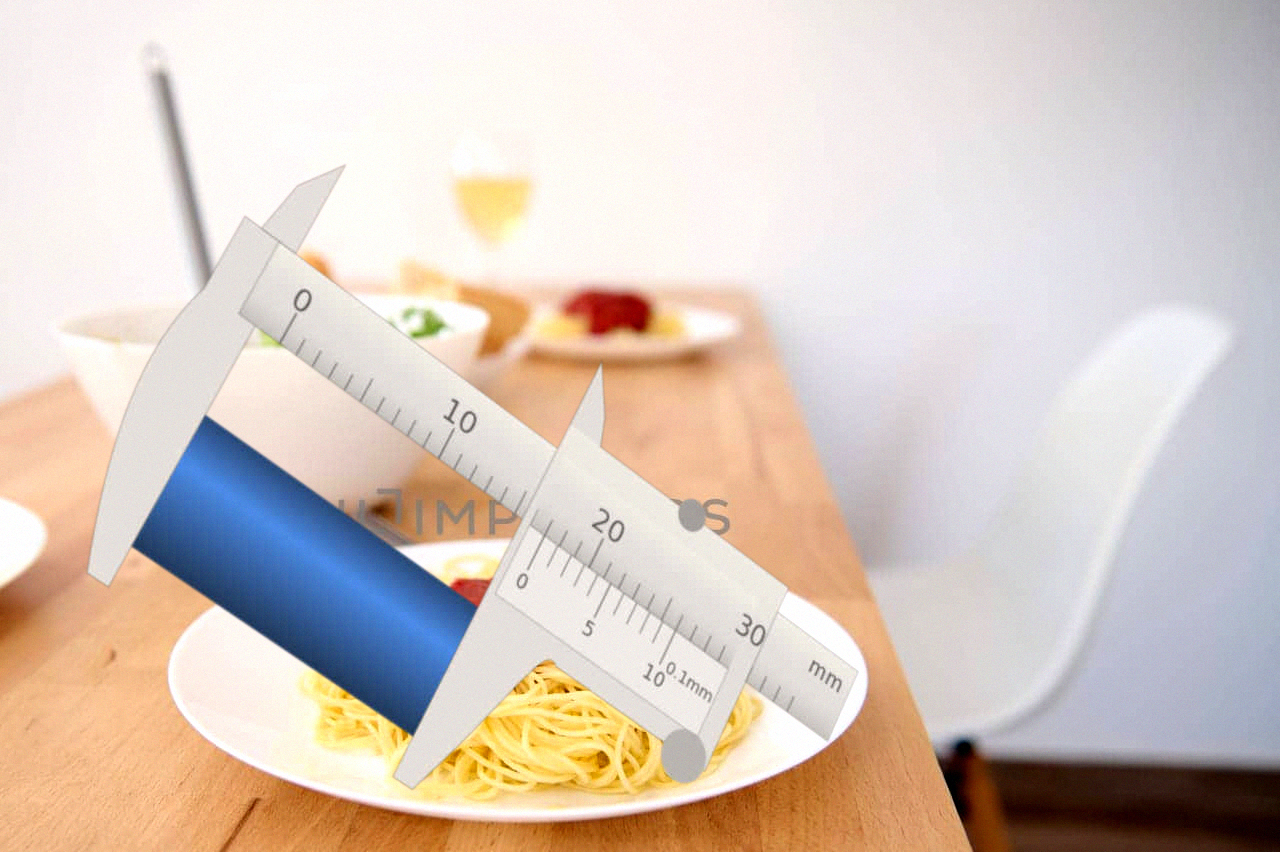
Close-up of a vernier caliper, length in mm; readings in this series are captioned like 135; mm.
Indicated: 17.0; mm
